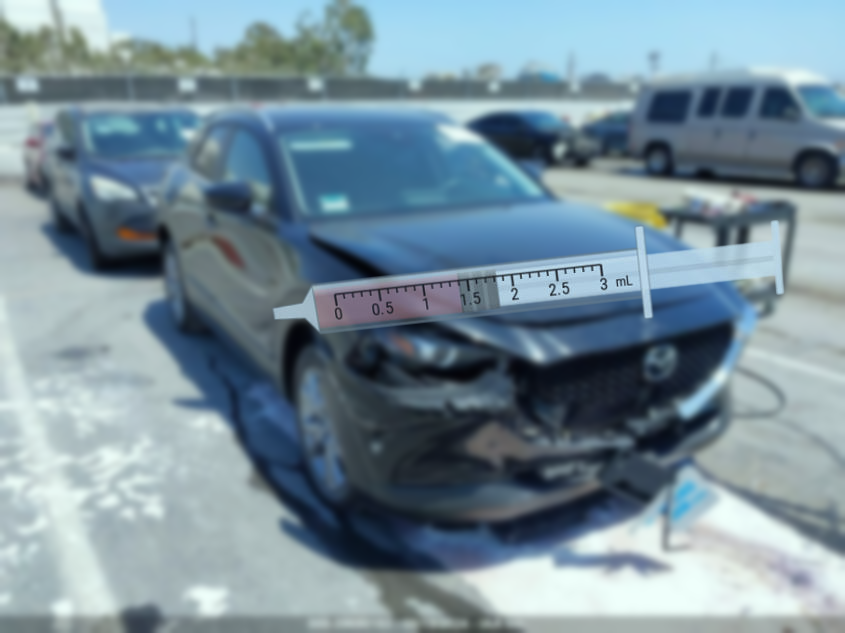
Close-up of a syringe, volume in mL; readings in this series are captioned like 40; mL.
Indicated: 1.4; mL
